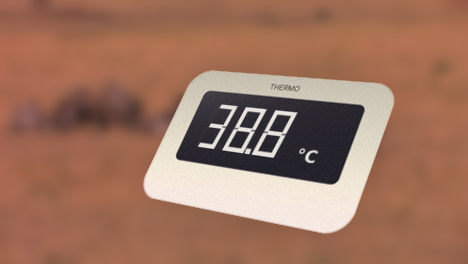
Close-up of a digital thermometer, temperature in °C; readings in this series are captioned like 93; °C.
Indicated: 38.8; °C
